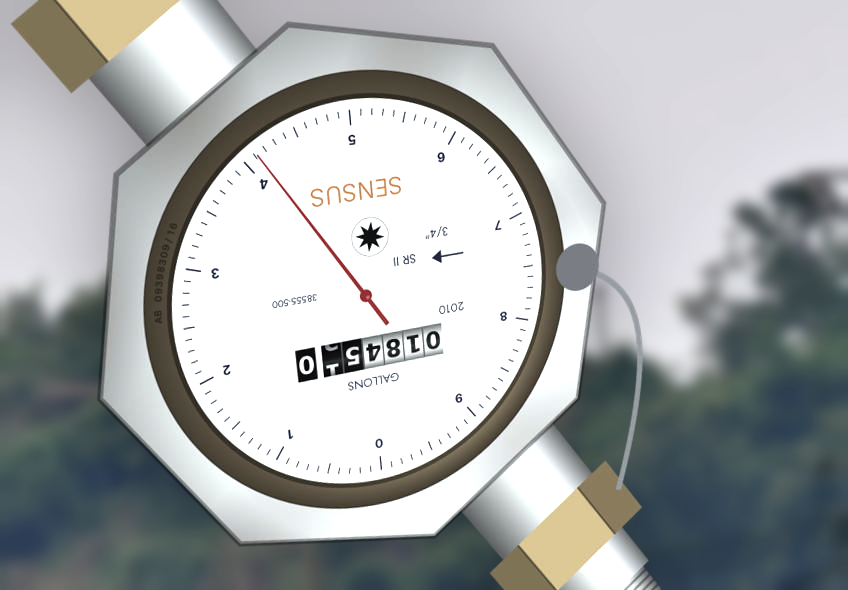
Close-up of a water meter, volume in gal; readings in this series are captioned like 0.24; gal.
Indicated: 184514.1; gal
